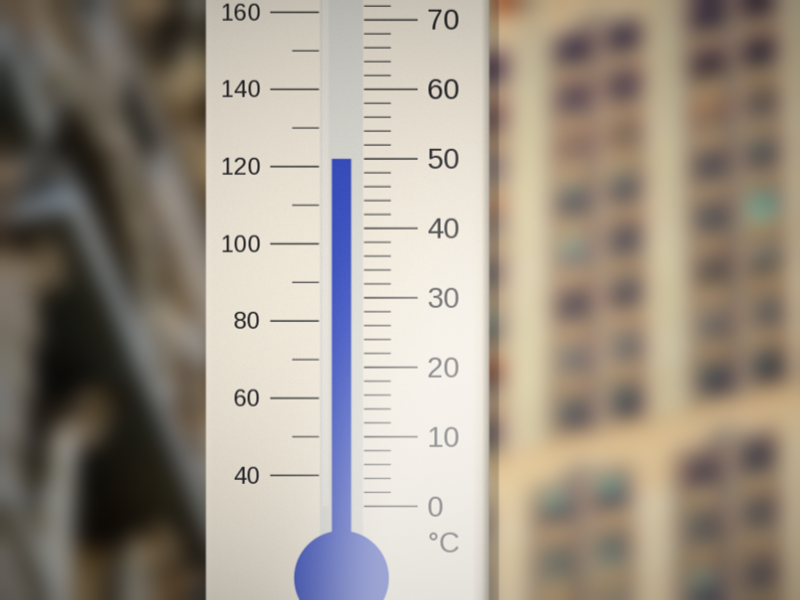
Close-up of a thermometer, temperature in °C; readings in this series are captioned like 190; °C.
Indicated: 50; °C
